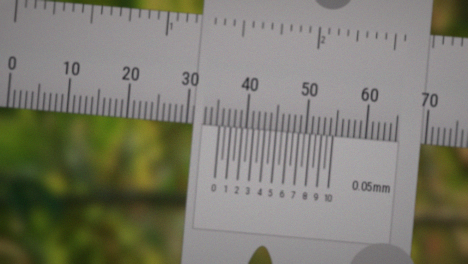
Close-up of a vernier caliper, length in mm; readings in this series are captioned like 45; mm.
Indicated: 35.5; mm
